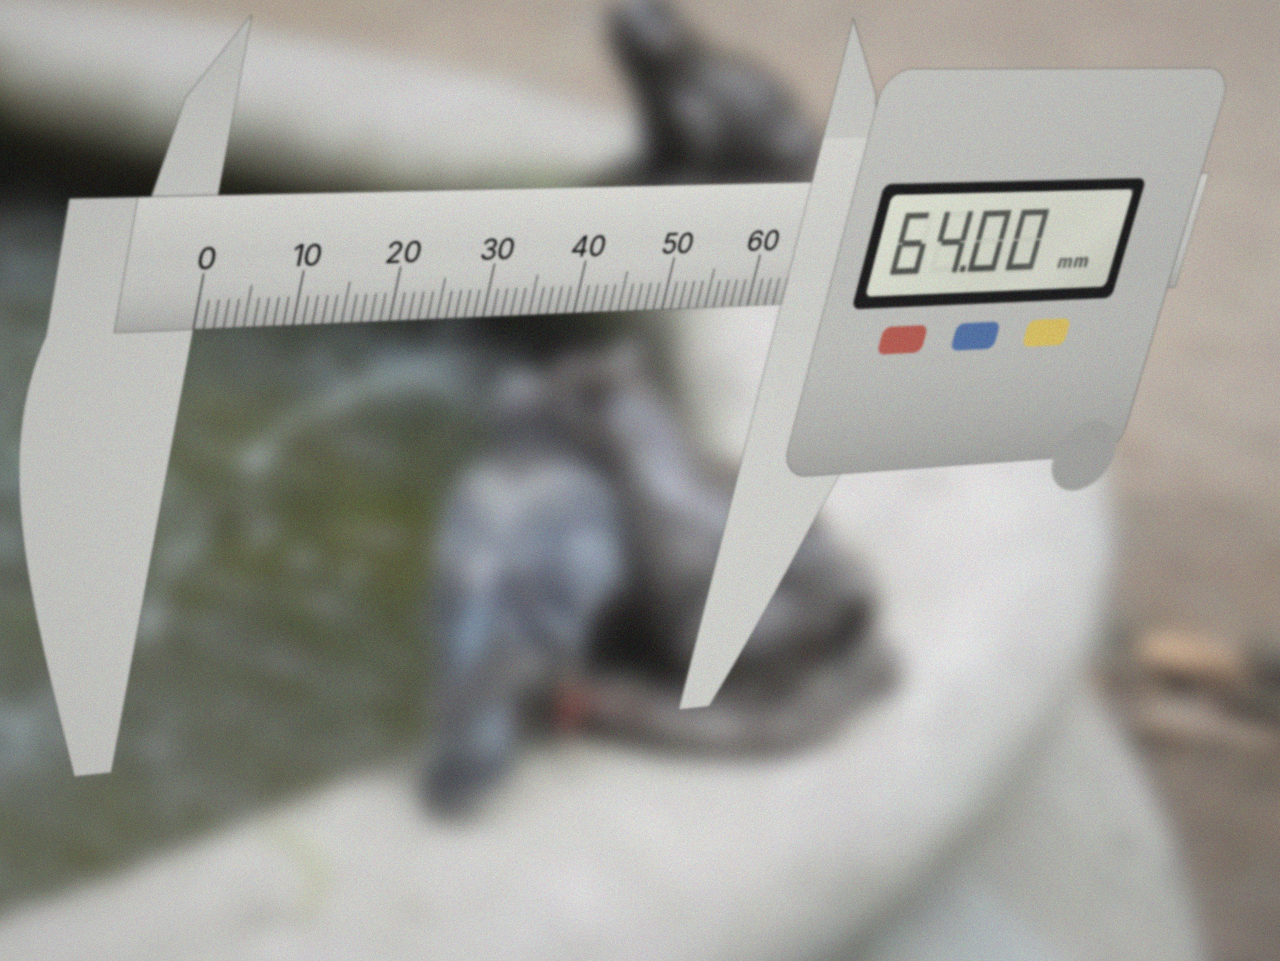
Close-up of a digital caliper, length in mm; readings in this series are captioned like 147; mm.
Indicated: 64.00; mm
